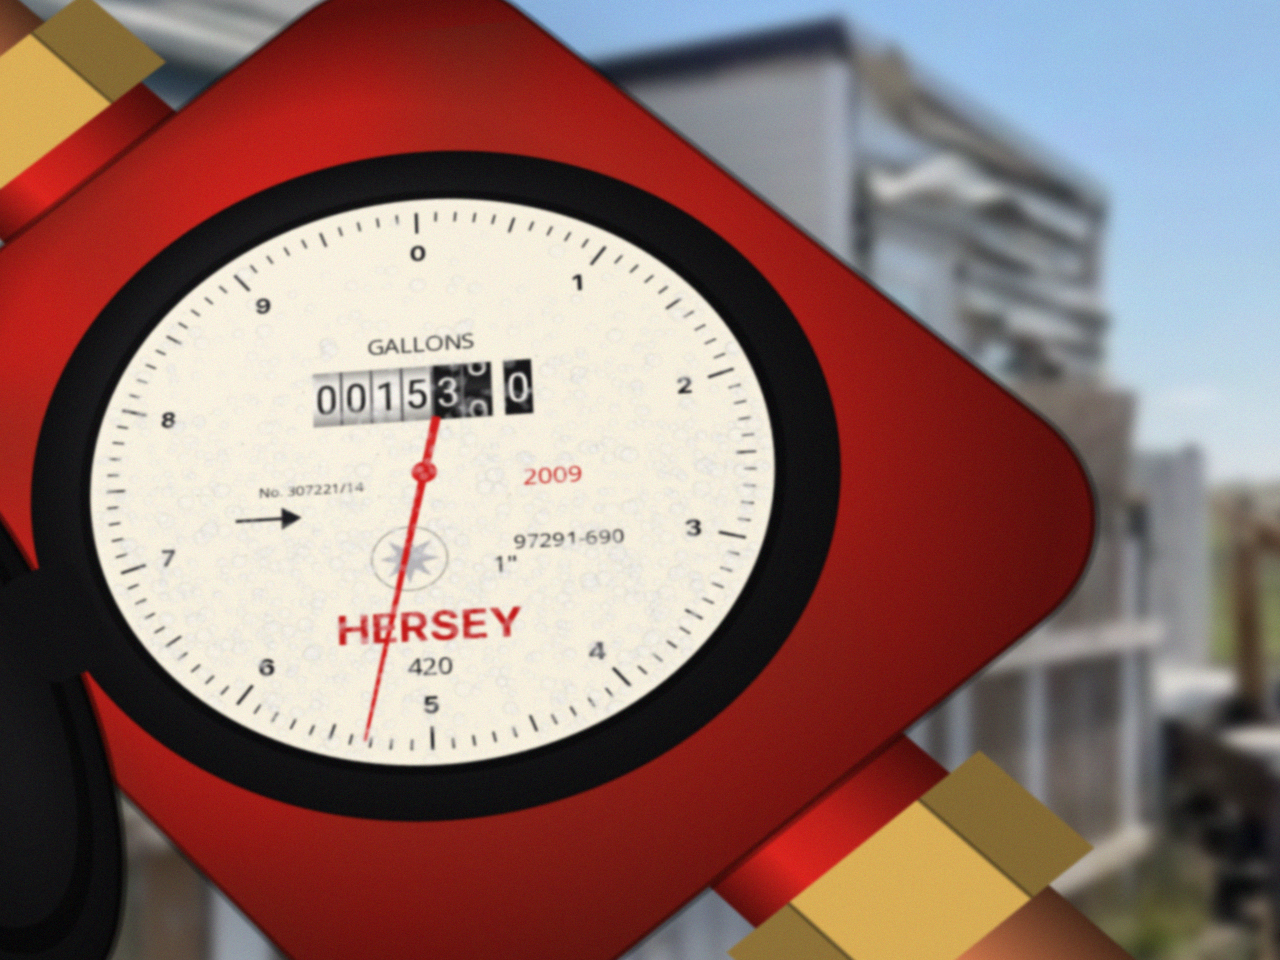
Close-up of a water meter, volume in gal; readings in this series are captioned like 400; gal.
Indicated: 15385.3; gal
